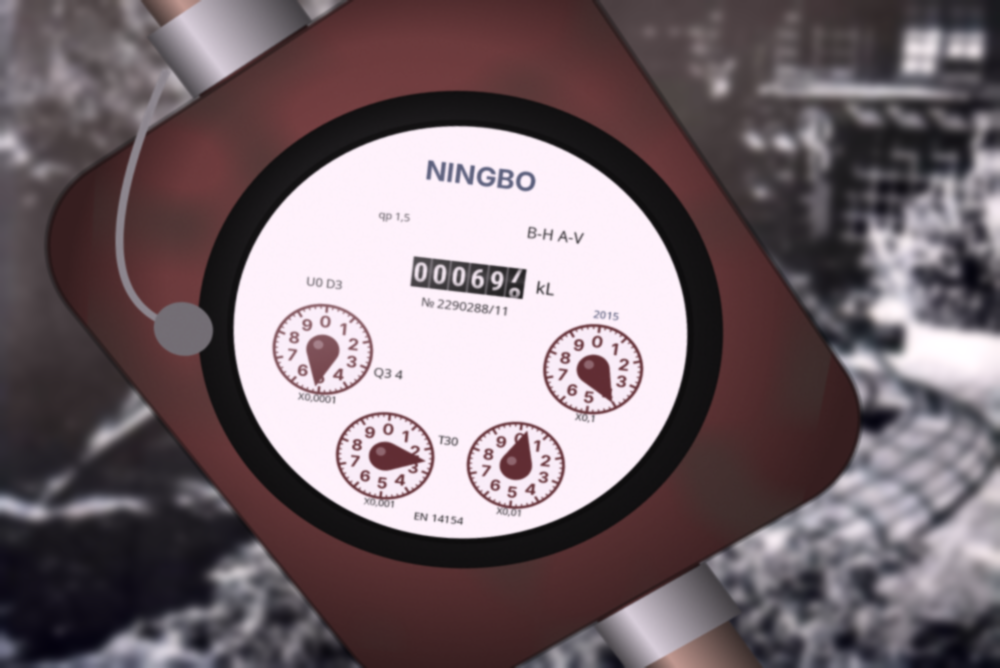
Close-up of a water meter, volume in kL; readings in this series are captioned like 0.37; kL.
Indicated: 697.4025; kL
